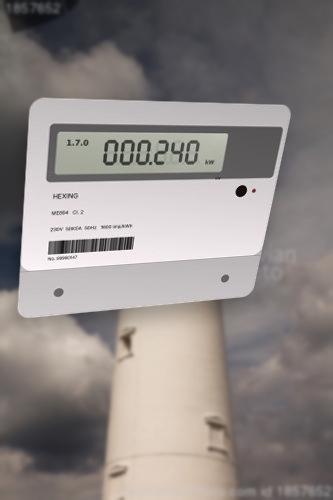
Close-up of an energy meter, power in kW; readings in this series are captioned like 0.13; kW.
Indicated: 0.240; kW
